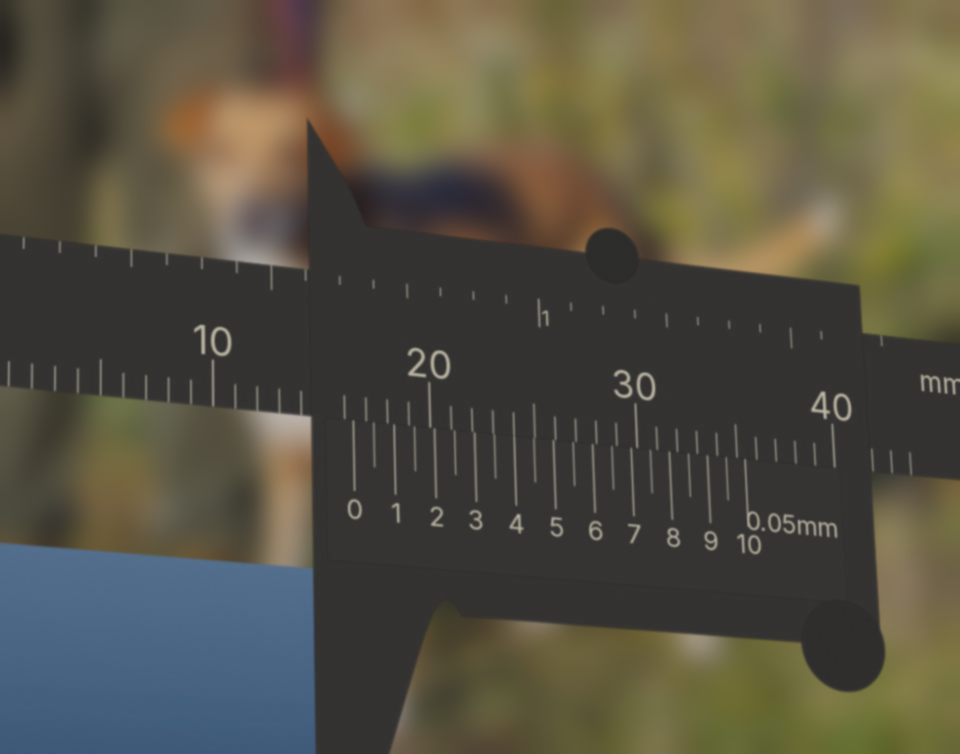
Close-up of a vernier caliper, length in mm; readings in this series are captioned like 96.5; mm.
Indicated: 16.4; mm
